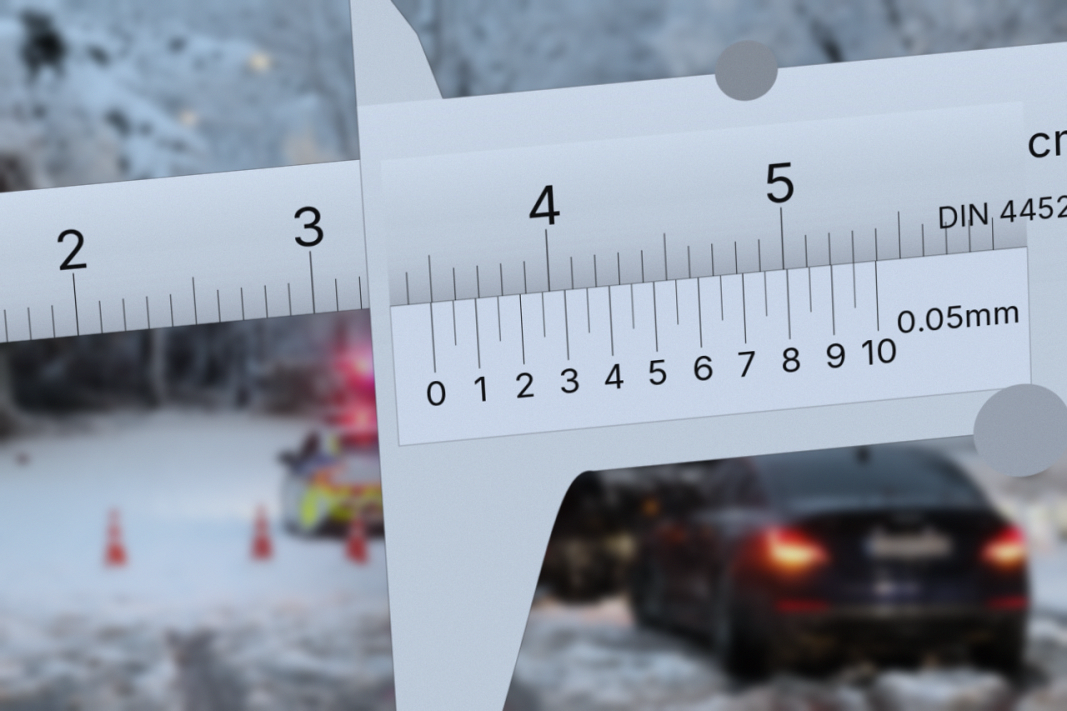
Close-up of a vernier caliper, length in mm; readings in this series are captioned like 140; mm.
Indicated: 34.95; mm
